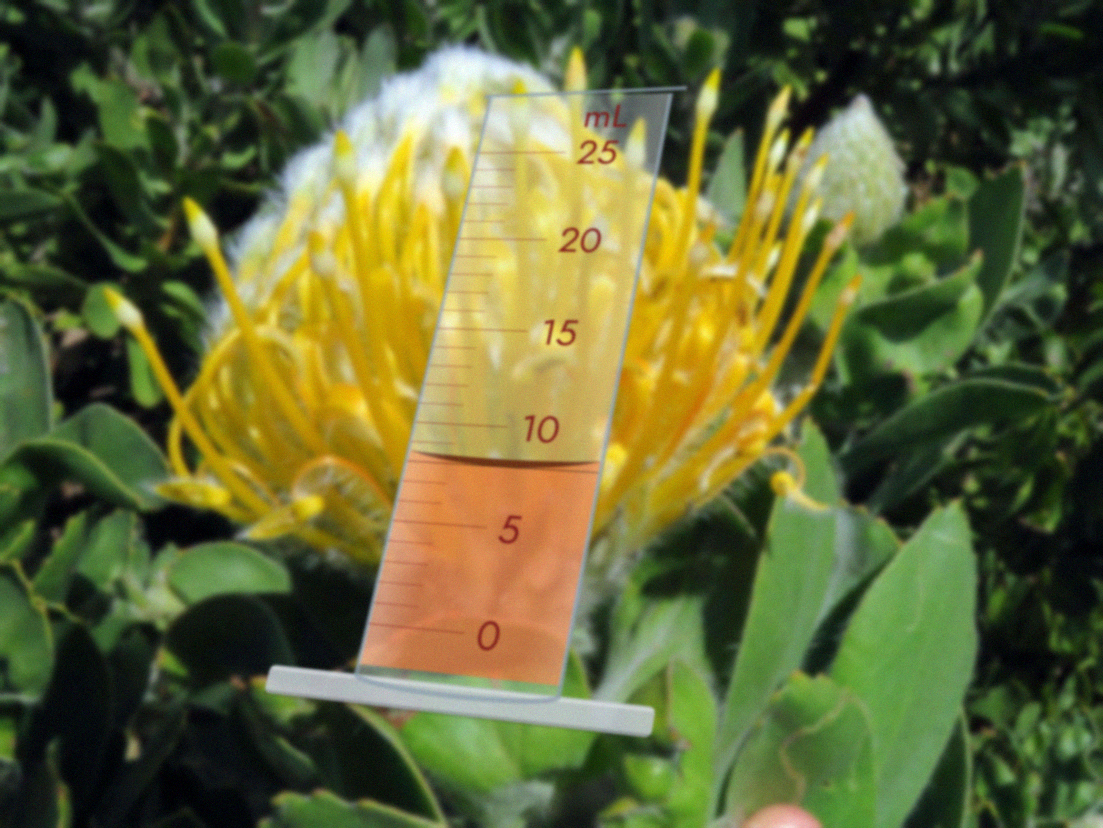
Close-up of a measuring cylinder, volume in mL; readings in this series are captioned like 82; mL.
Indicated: 8; mL
